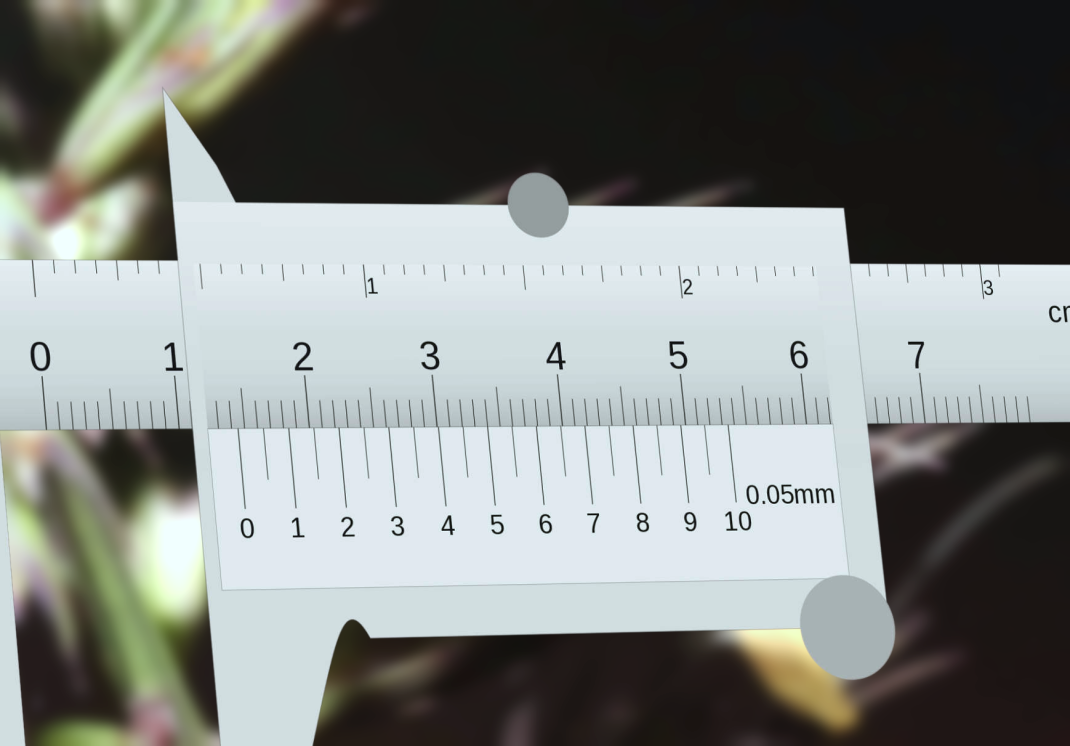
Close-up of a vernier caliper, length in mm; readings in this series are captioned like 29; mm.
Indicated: 14.5; mm
